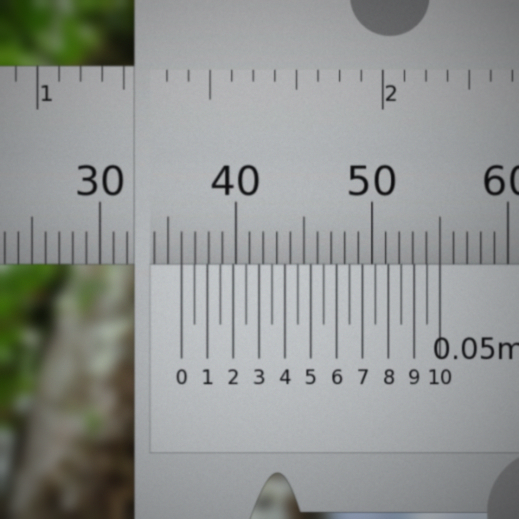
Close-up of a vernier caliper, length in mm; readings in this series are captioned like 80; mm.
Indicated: 36.0; mm
